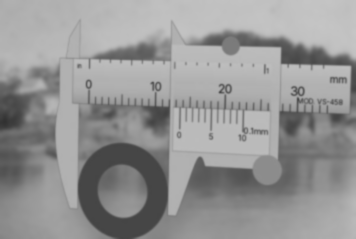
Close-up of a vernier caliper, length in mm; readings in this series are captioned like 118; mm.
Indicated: 13.6; mm
